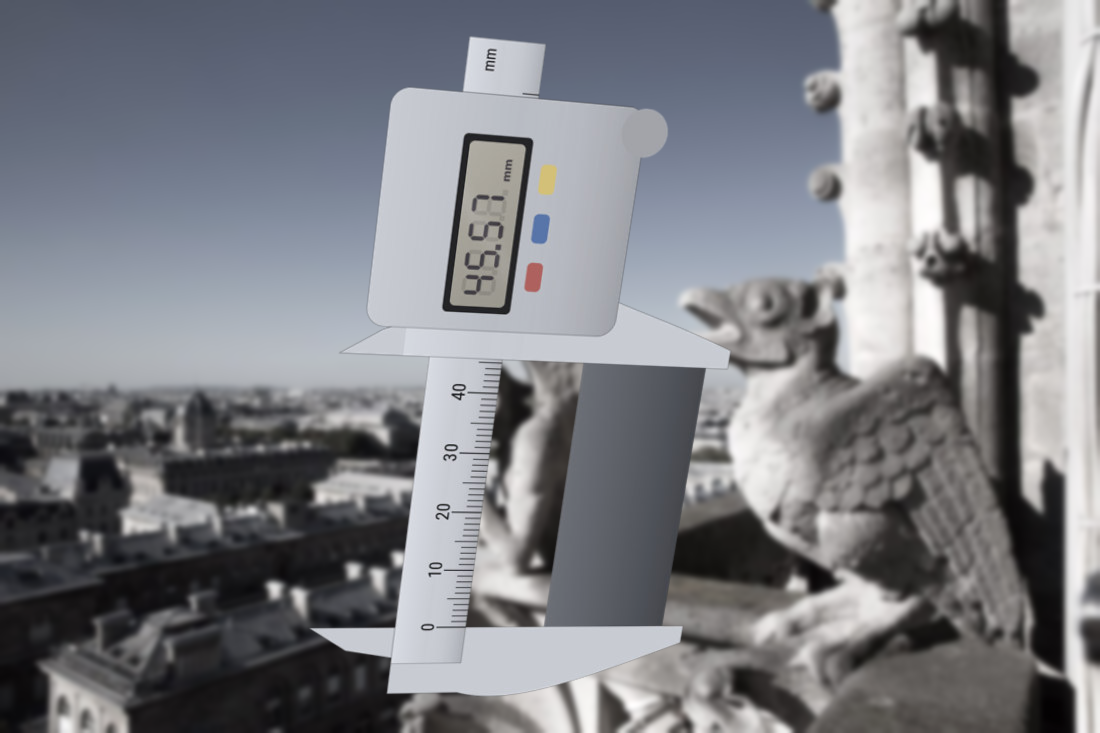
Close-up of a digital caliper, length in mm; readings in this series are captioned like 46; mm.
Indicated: 45.57; mm
